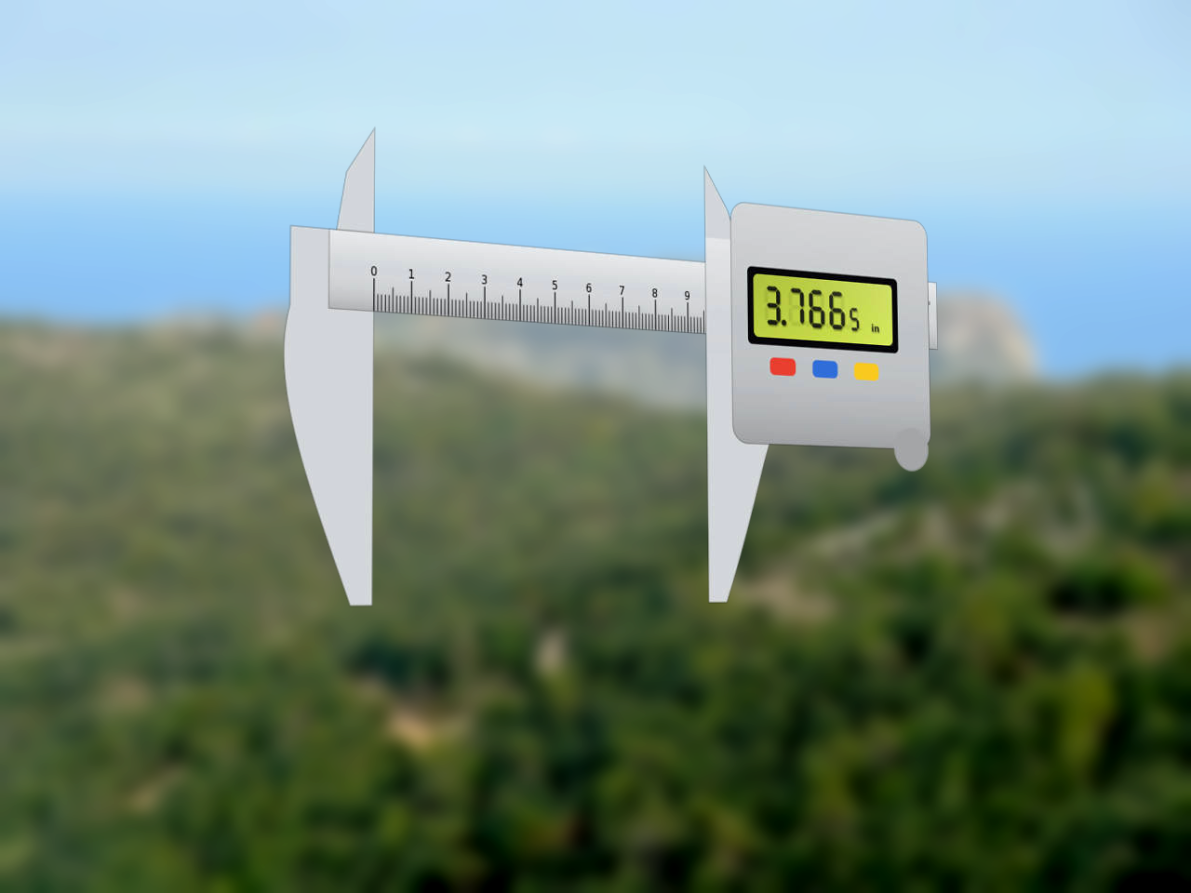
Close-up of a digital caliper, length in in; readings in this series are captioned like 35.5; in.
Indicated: 3.7665; in
